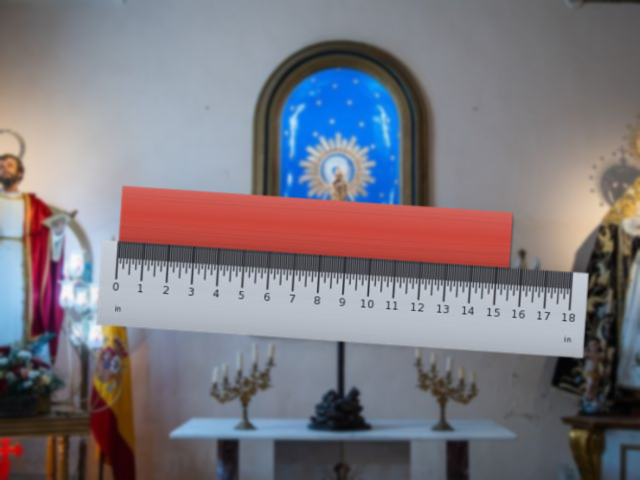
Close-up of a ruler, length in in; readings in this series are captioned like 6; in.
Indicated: 15.5; in
